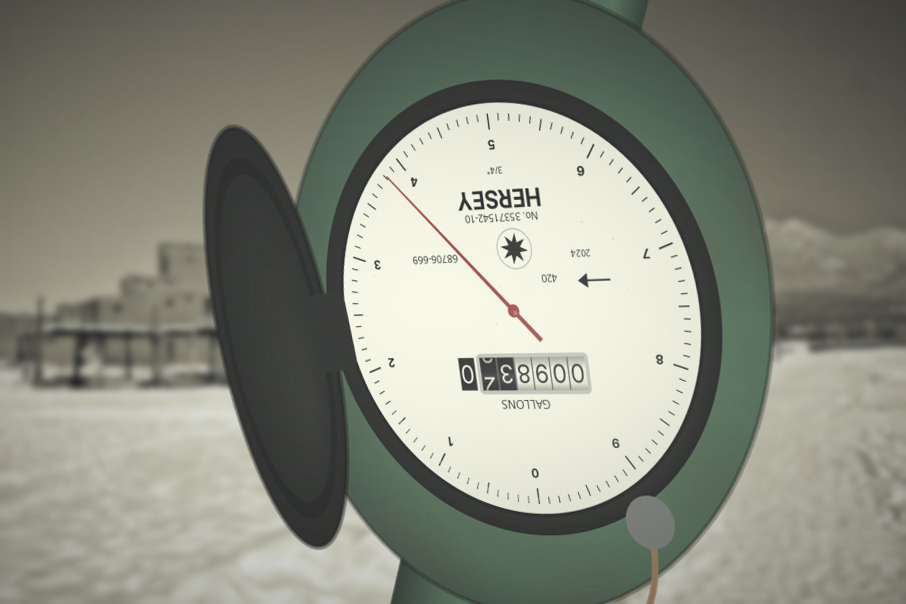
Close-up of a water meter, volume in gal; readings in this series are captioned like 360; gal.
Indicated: 98323.8; gal
